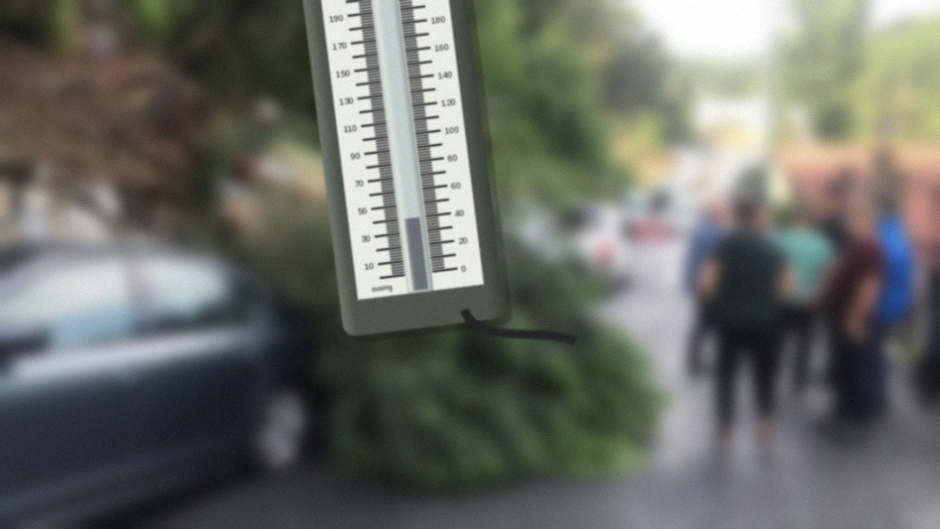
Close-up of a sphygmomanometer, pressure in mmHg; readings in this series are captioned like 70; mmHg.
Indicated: 40; mmHg
